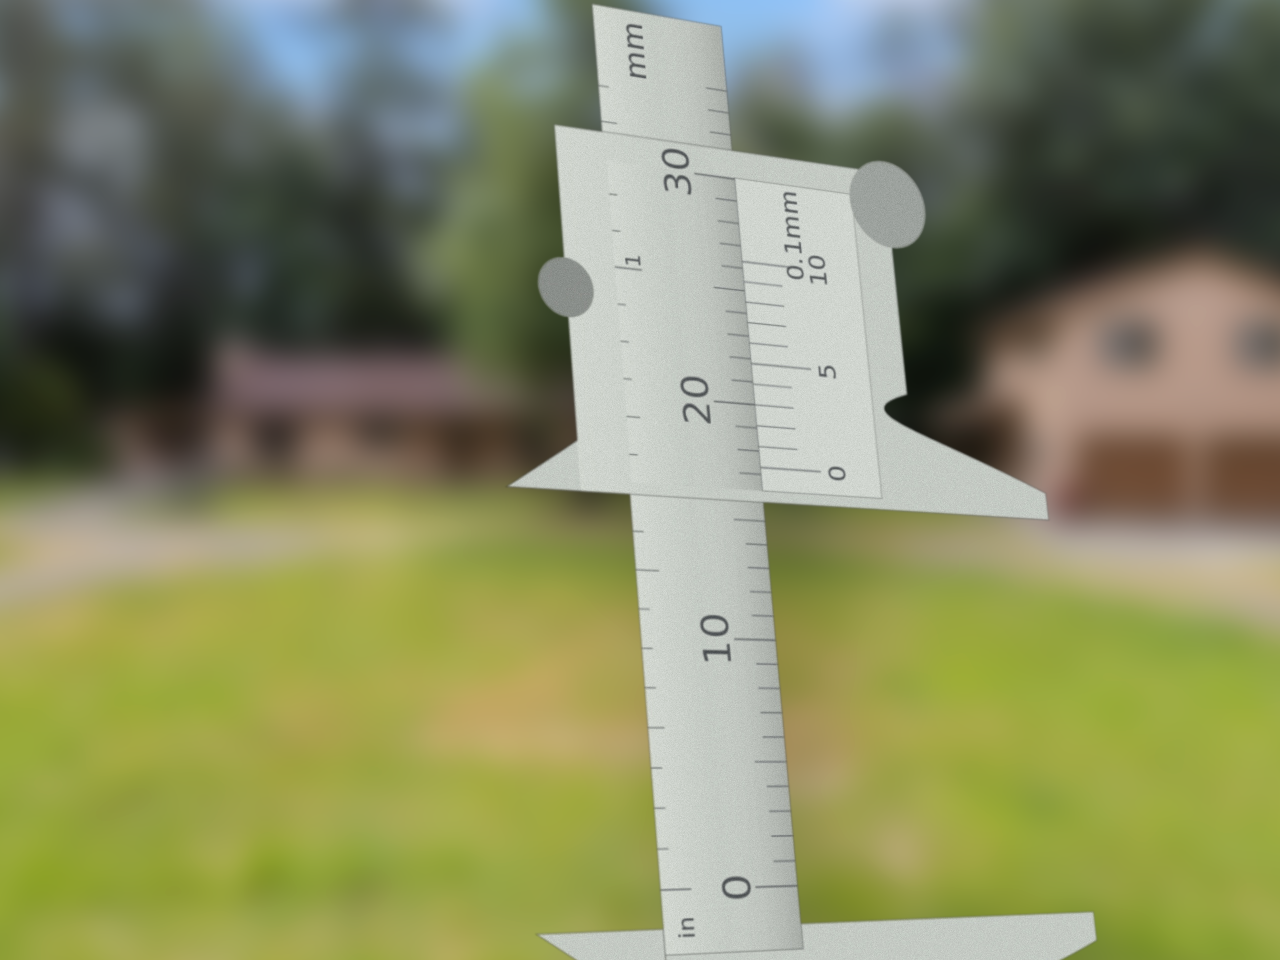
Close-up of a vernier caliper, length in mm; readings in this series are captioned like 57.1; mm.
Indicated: 17.3; mm
